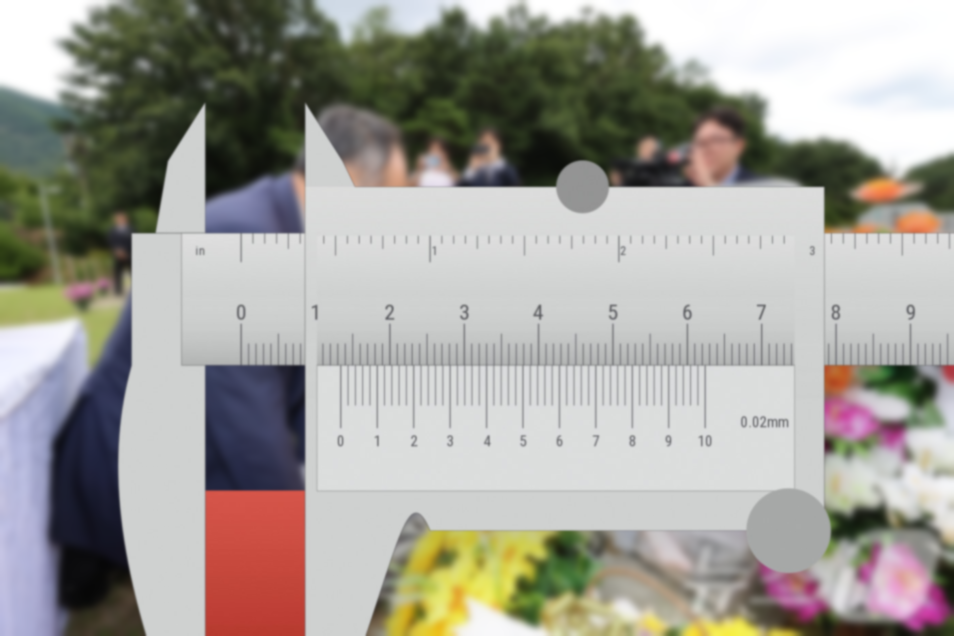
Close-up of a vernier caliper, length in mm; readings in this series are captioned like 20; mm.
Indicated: 13.4; mm
